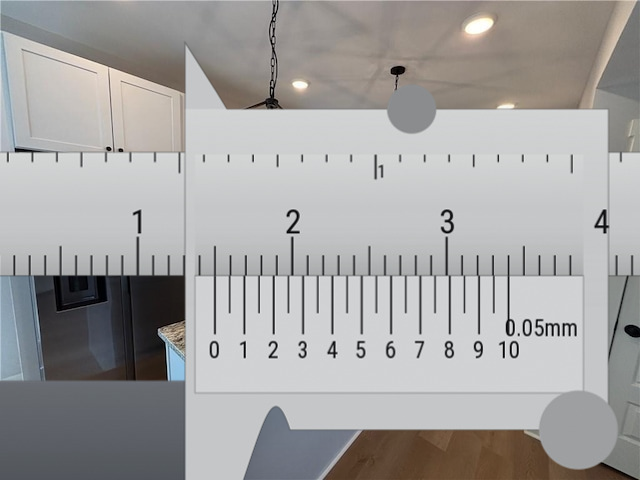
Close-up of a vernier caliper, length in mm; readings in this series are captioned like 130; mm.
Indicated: 15.0; mm
